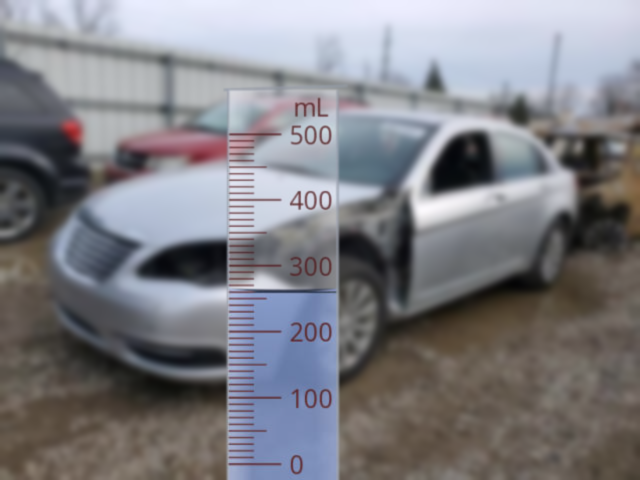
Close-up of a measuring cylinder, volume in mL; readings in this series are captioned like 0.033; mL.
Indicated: 260; mL
